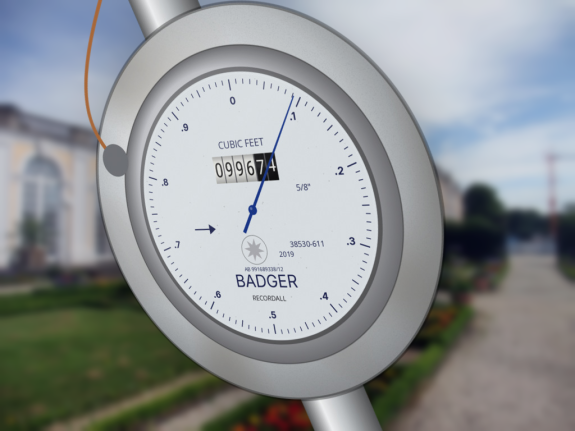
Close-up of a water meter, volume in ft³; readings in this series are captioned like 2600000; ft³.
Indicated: 99674.09; ft³
